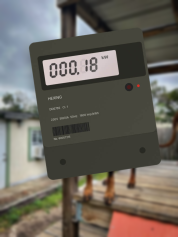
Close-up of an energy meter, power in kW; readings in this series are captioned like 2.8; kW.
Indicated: 0.18; kW
